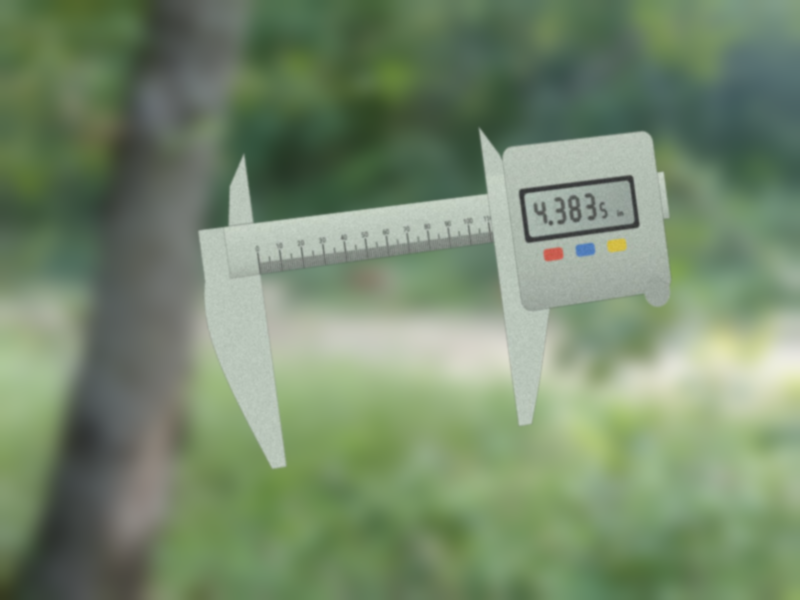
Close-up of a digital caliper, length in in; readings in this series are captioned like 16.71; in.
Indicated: 4.3835; in
